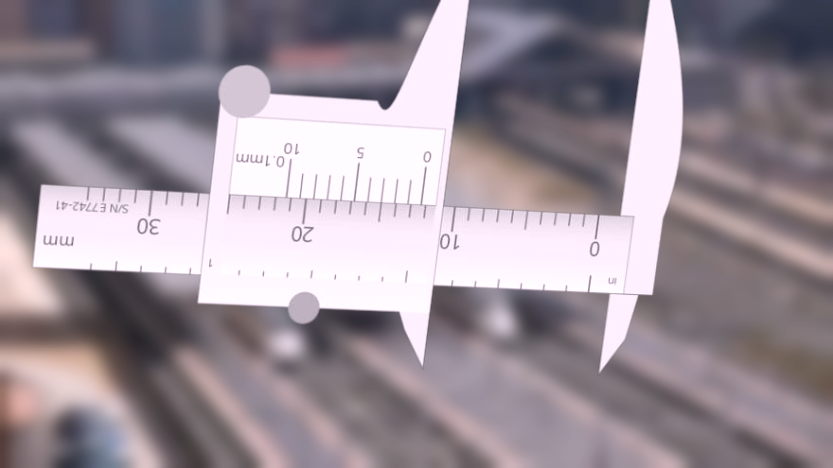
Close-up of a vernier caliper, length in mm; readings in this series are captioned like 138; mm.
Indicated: 12.3; mm
